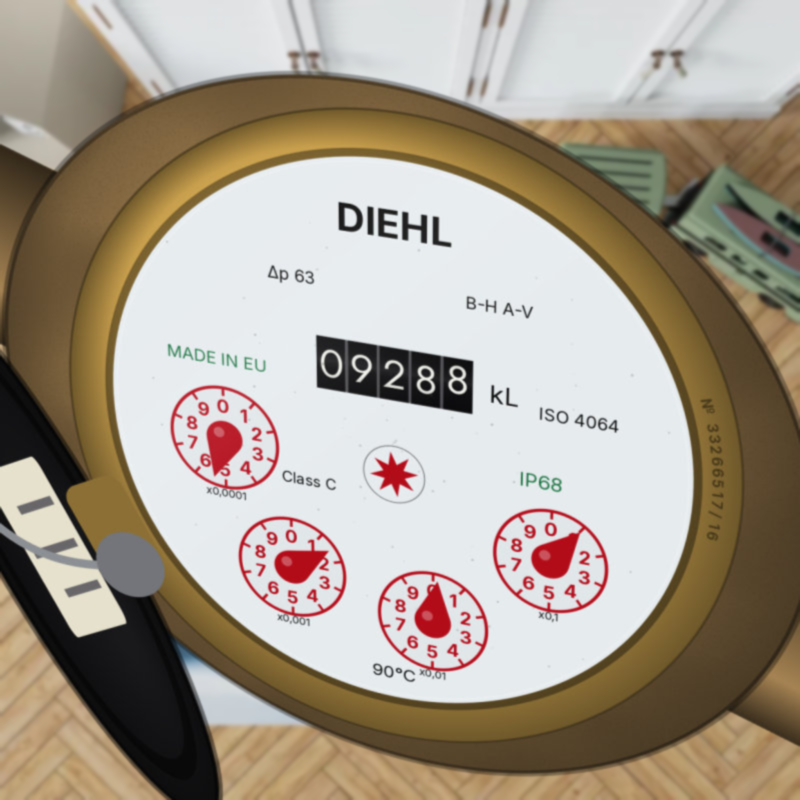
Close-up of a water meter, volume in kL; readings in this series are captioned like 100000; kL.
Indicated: 9288.1015; kL
